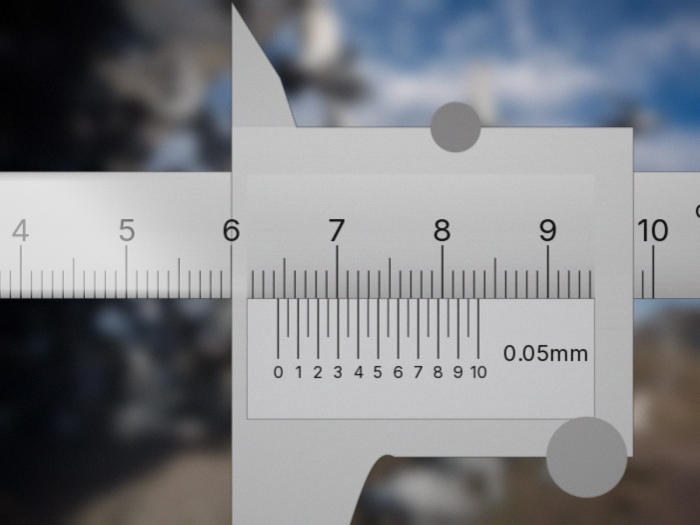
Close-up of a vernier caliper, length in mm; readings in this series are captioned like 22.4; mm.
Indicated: 64.4; mm
